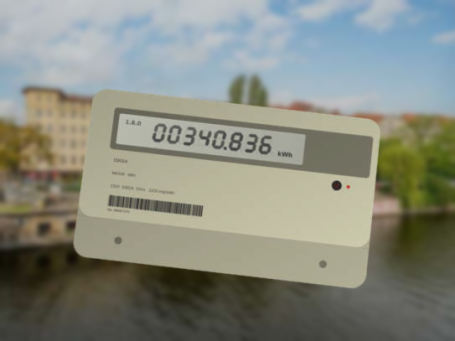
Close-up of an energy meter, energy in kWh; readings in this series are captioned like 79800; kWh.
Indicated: 340.836; kWh
